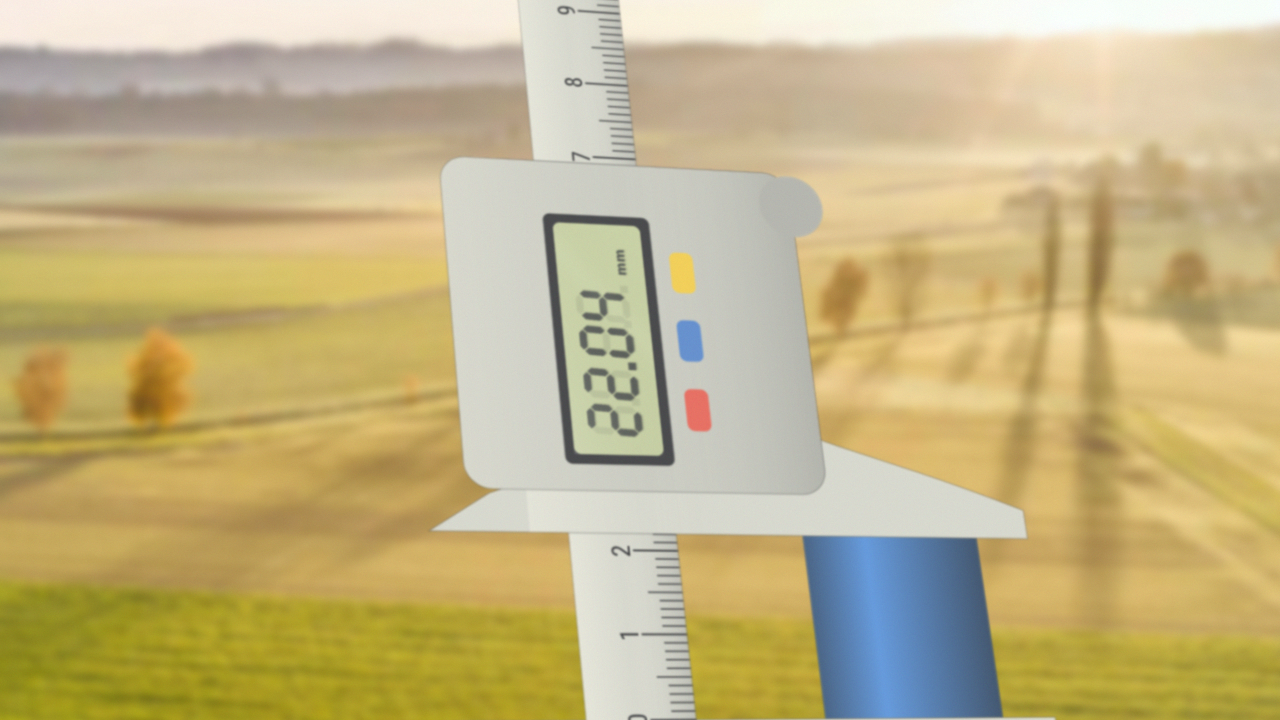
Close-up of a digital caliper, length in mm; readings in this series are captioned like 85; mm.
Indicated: 22.04; mm
